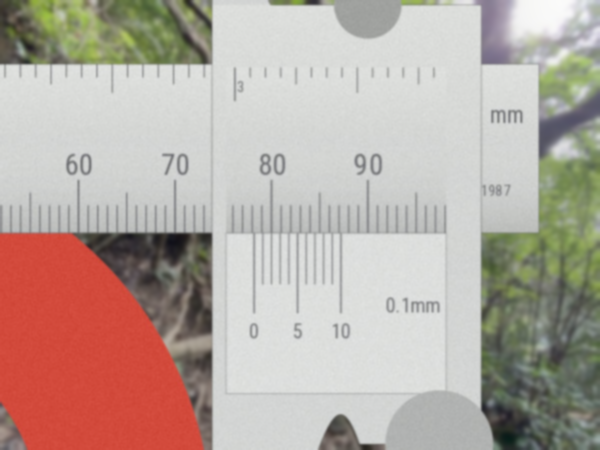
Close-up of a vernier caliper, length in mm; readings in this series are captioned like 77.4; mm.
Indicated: 78.2; mm
